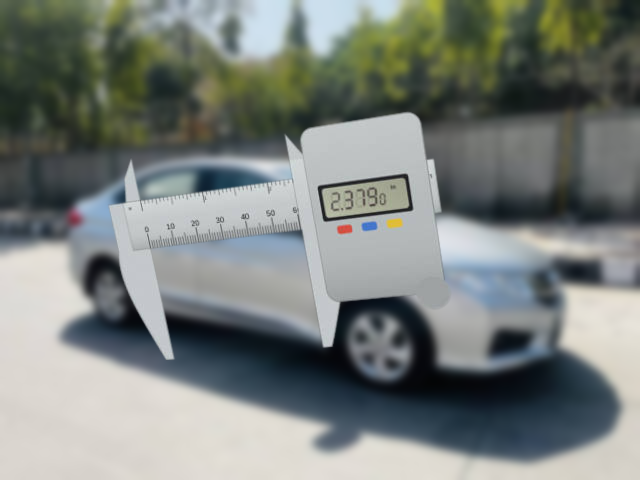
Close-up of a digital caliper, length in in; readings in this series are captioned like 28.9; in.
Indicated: 2.3790; in
